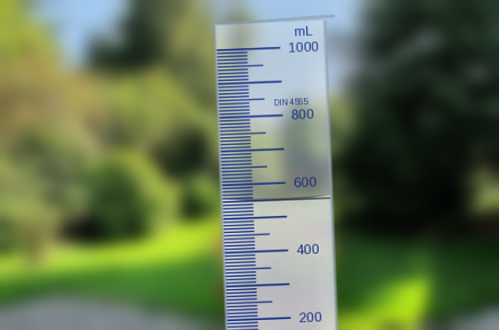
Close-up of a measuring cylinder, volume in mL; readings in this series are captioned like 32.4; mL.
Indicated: 550; mL
